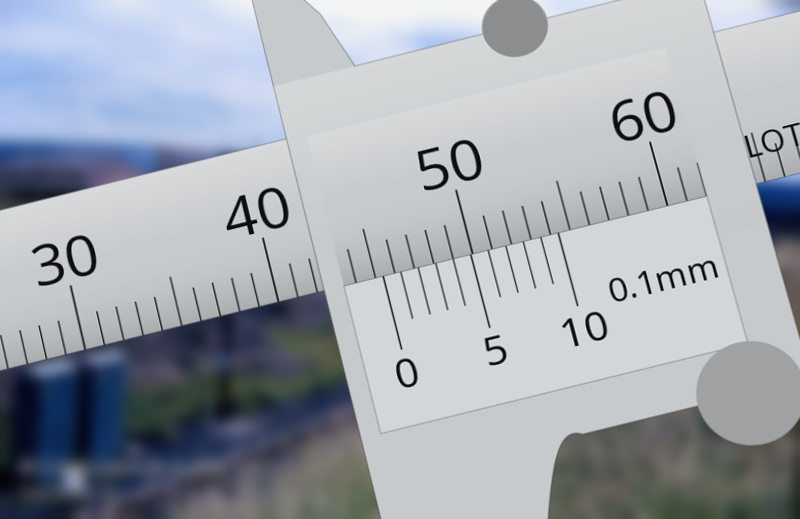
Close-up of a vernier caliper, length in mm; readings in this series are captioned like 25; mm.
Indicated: 45.4; mm
